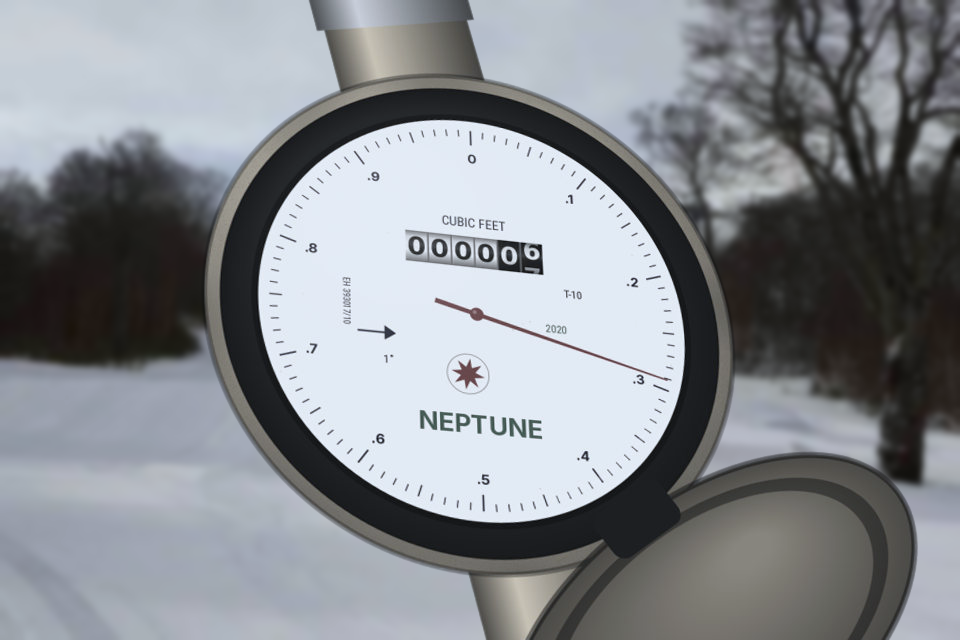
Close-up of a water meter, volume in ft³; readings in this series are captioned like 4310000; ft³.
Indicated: 6.29; ft³
